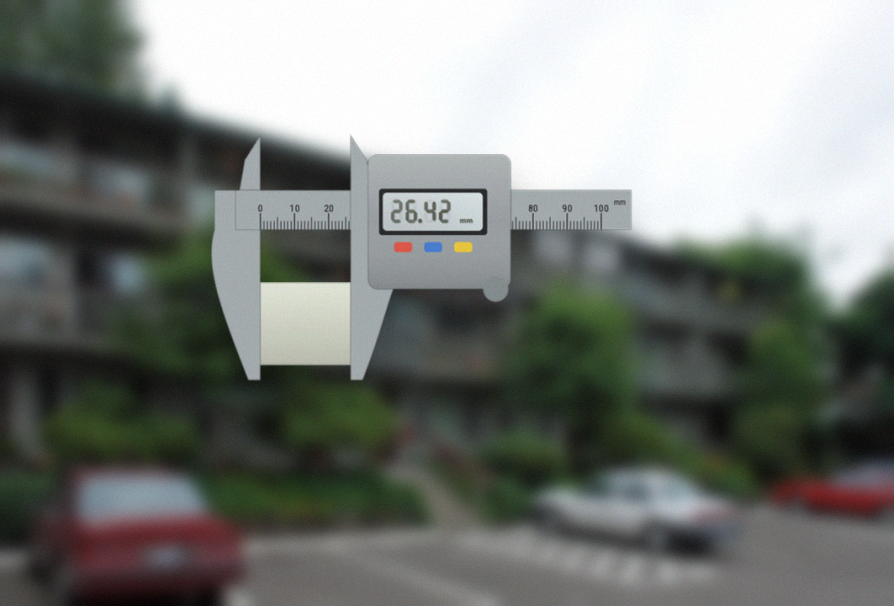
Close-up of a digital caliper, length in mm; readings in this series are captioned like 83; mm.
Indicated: 26.42; mm
